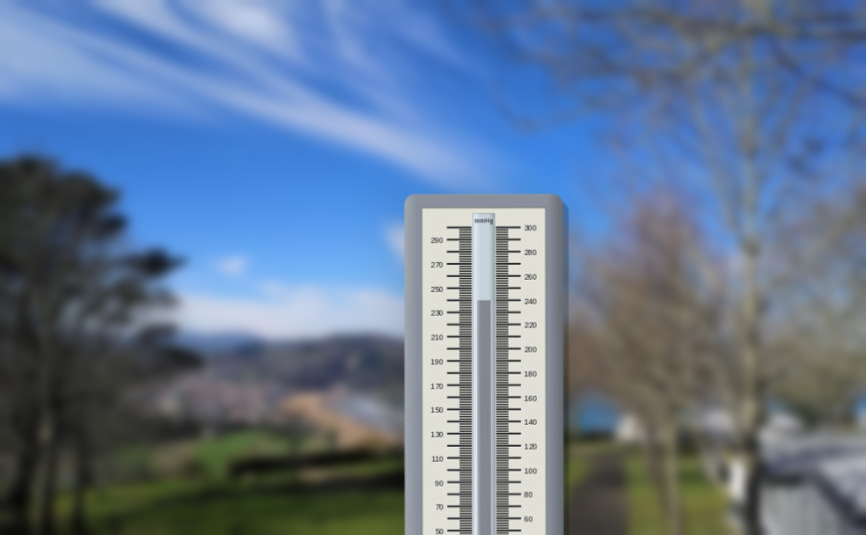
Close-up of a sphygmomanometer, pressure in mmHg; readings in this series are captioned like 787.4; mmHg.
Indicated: 240; mmHg
